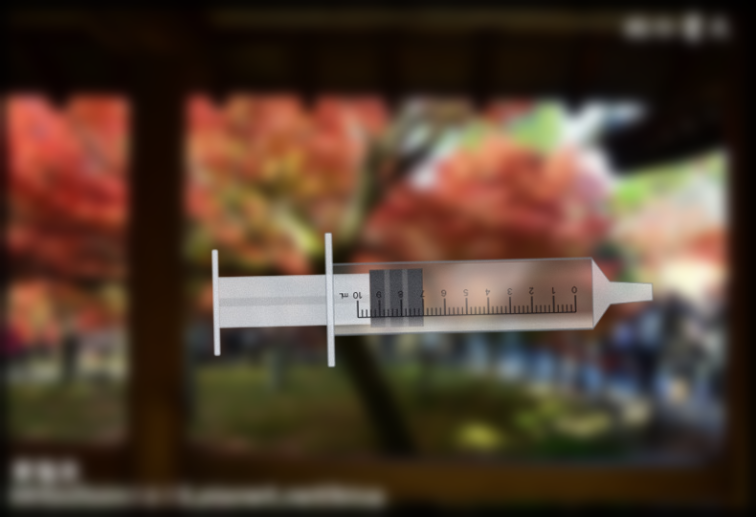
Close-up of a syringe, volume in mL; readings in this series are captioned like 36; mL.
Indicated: 7; mL
